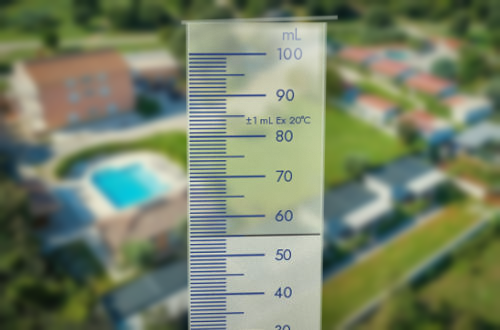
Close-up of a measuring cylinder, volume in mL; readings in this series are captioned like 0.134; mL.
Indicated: 55; mL
